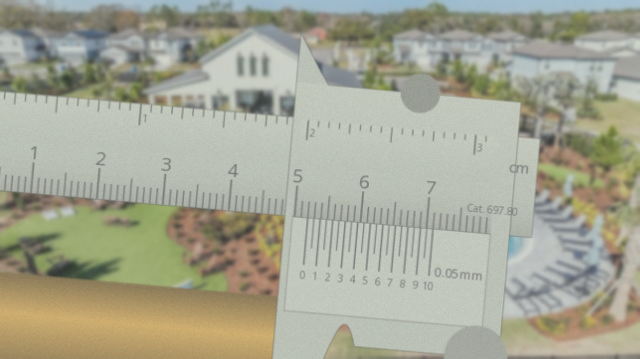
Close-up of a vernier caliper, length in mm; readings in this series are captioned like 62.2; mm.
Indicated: 52.0; mm
